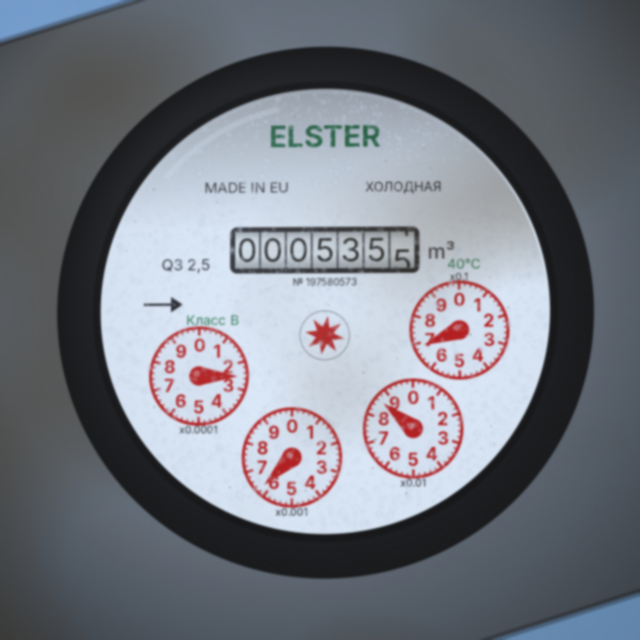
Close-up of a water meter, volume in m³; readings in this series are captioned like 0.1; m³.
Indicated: 5354.6862; m³
